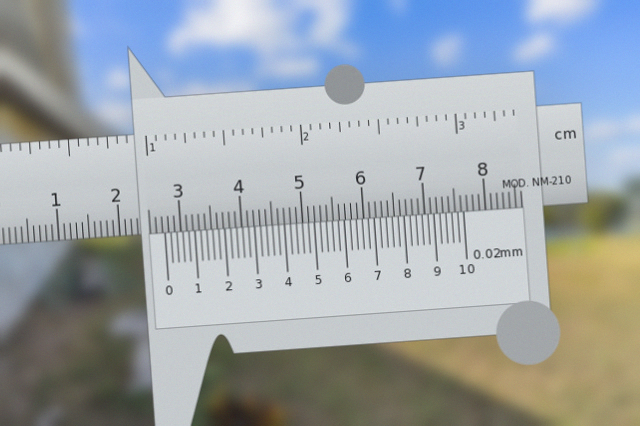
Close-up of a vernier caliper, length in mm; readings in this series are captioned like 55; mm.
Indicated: 27.4; mm
